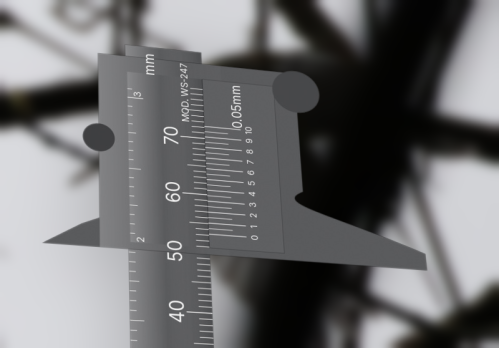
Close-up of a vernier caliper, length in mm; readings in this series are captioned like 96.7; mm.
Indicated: 53.2; mm
